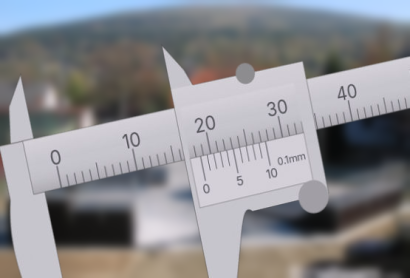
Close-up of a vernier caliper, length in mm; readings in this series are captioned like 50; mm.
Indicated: 18.6; mm
